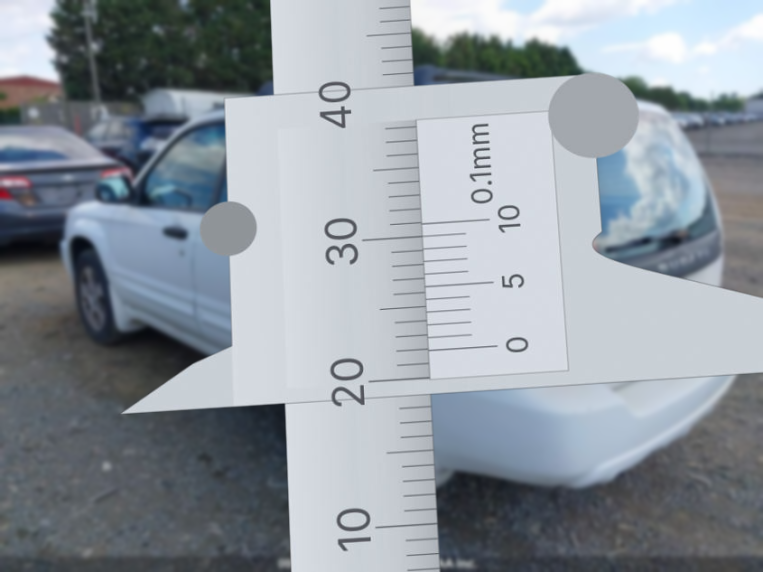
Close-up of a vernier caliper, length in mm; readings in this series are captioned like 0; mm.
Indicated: 21.9; mm
